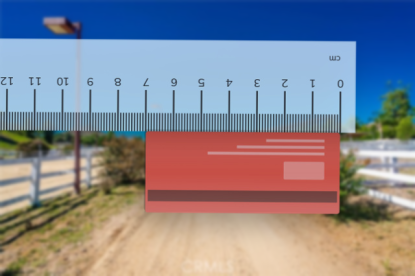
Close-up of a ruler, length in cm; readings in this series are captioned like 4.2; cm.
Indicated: 7; cm
